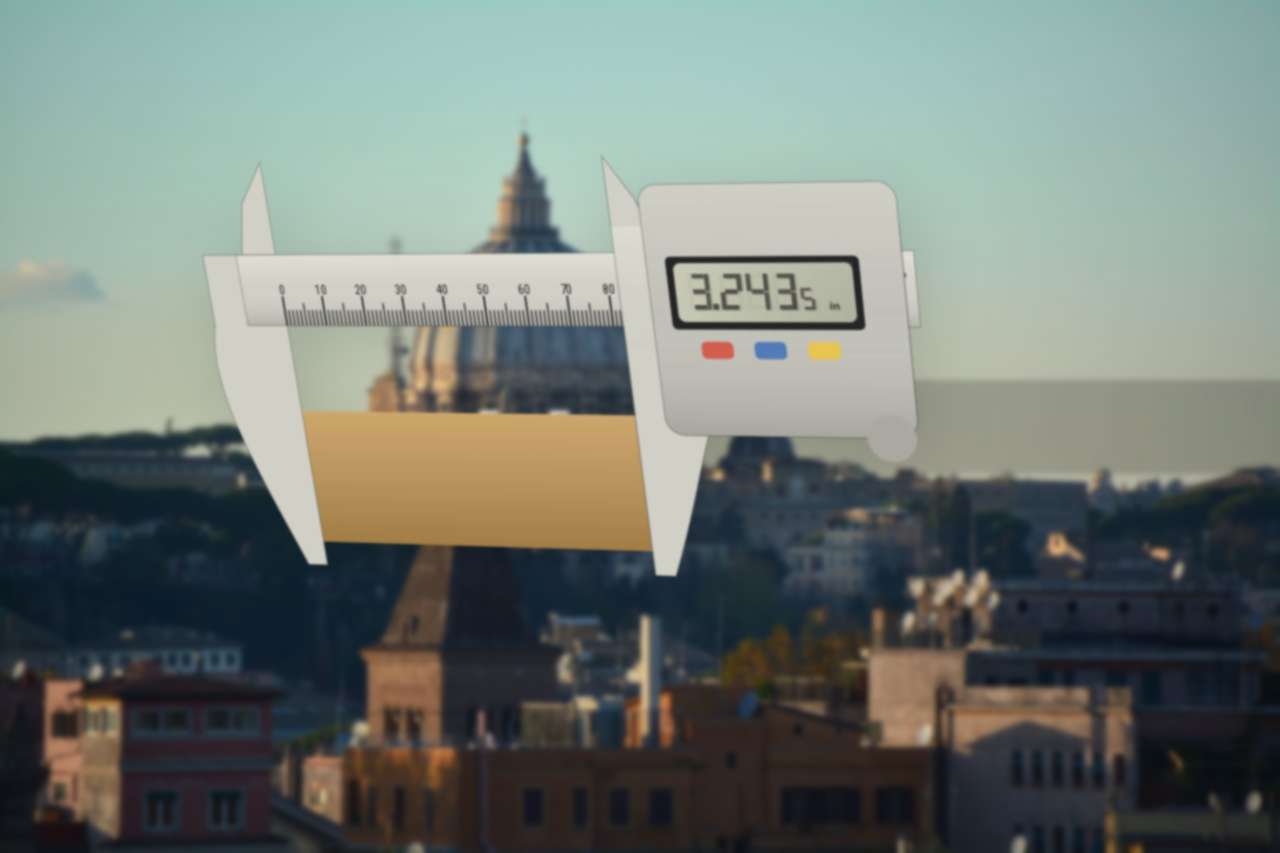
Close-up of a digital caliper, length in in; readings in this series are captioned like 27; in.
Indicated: 3.2435; in
